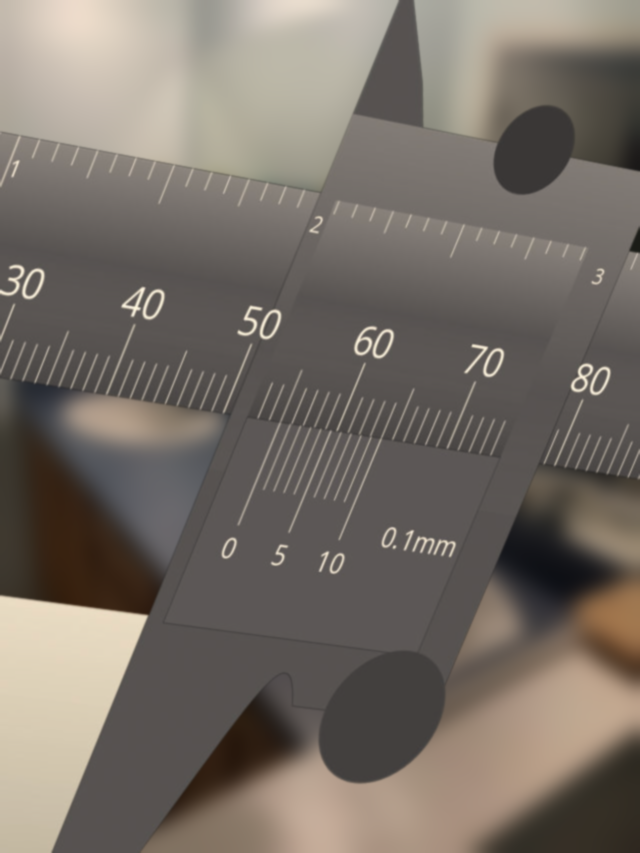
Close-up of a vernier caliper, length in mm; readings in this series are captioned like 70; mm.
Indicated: 55.0; mm
